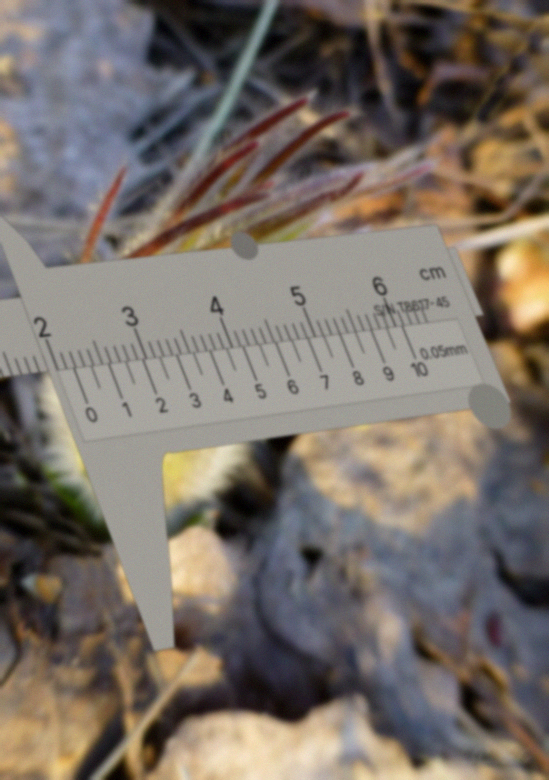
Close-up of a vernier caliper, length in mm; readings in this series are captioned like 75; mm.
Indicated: 21.8; mm
